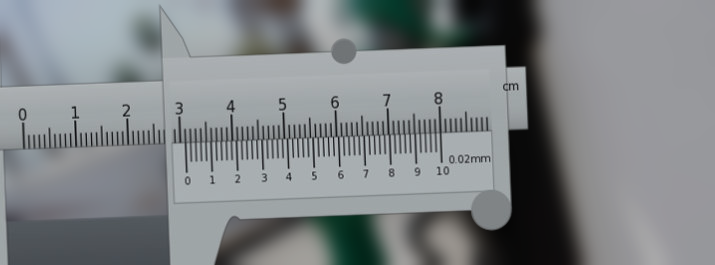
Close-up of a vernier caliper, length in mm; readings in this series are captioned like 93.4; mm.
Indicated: 31.0; mm
